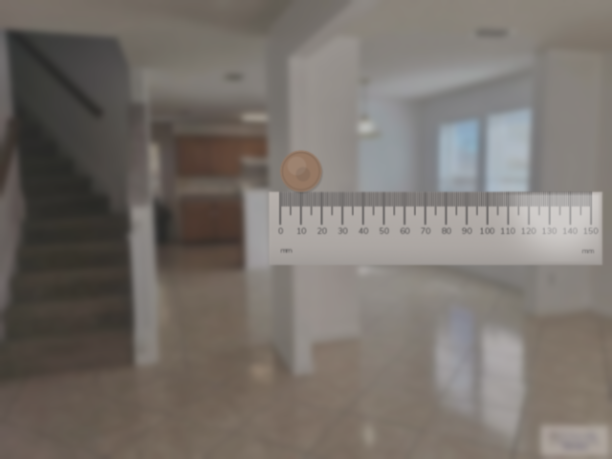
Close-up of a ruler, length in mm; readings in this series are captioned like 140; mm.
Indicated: 20; mm
